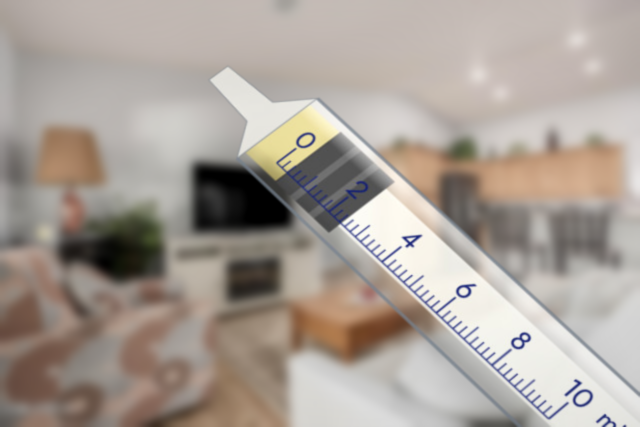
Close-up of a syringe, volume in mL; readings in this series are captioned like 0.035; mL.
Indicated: 0.4; mL
